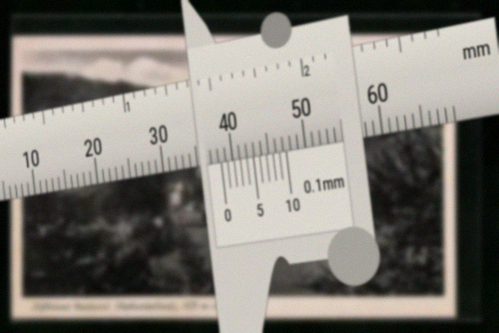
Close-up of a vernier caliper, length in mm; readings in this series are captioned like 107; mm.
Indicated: 38.4; mm
